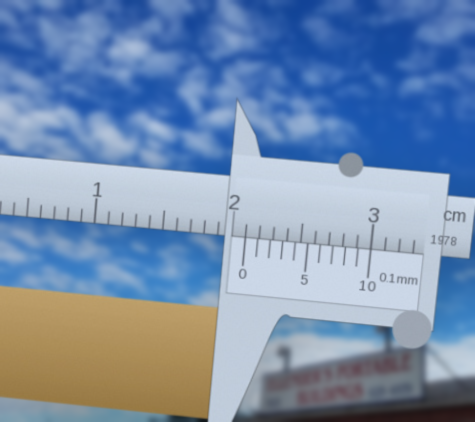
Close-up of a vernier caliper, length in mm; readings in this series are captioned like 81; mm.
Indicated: 21.0; mm
